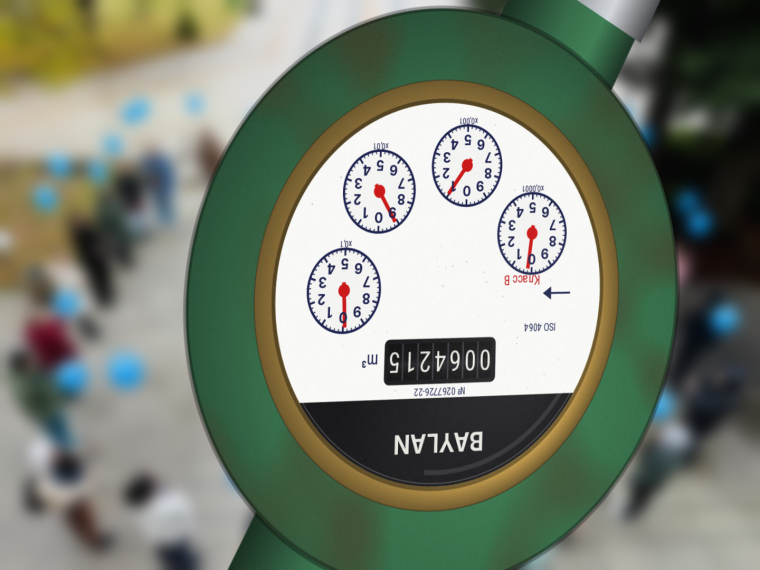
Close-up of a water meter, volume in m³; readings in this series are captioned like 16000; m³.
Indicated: 64214.9910; m³
